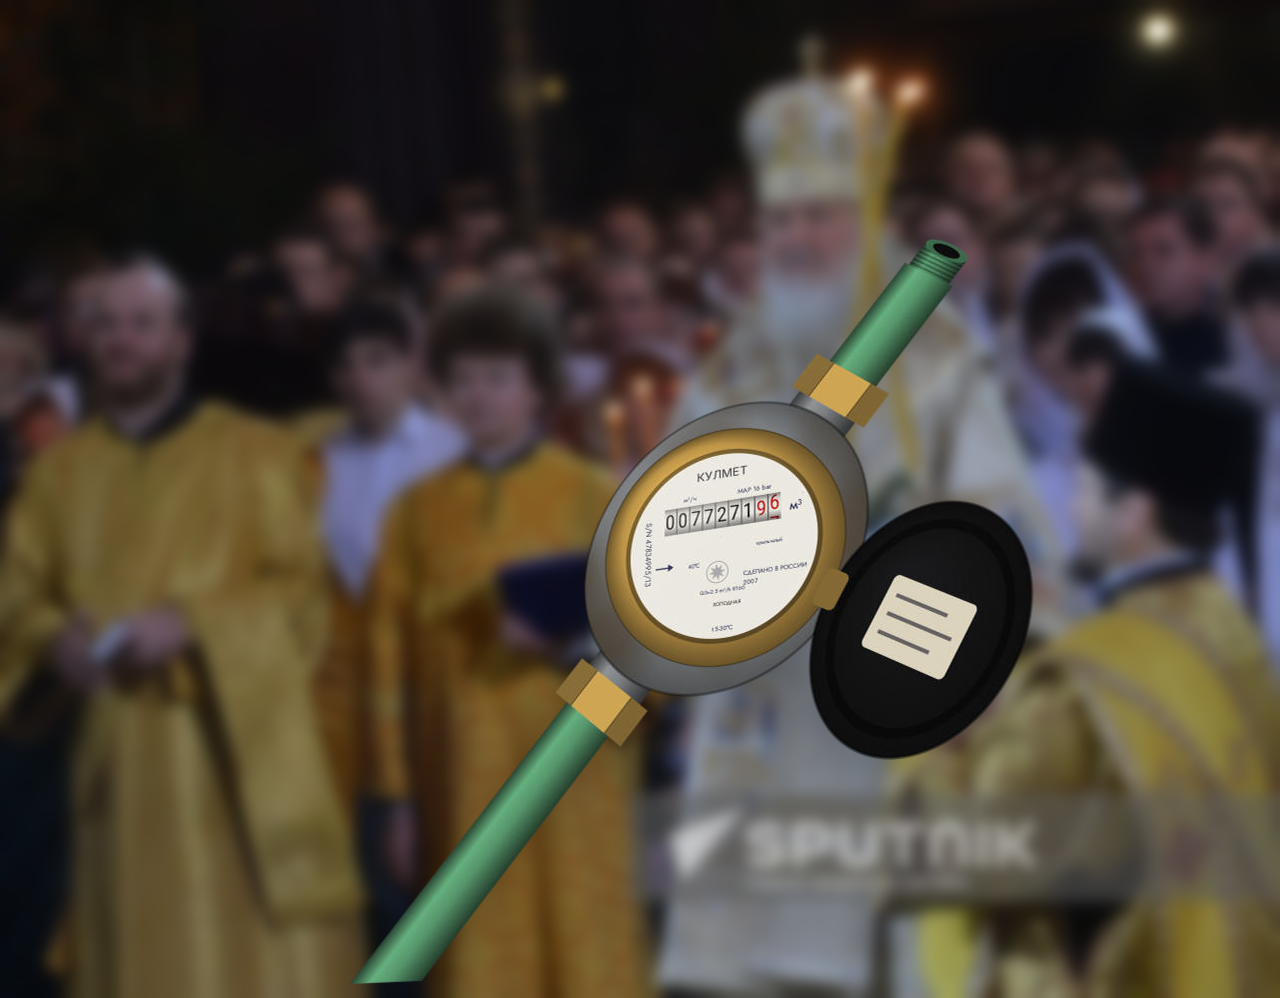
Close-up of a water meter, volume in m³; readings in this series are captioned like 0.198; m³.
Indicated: 77271.96; m³
